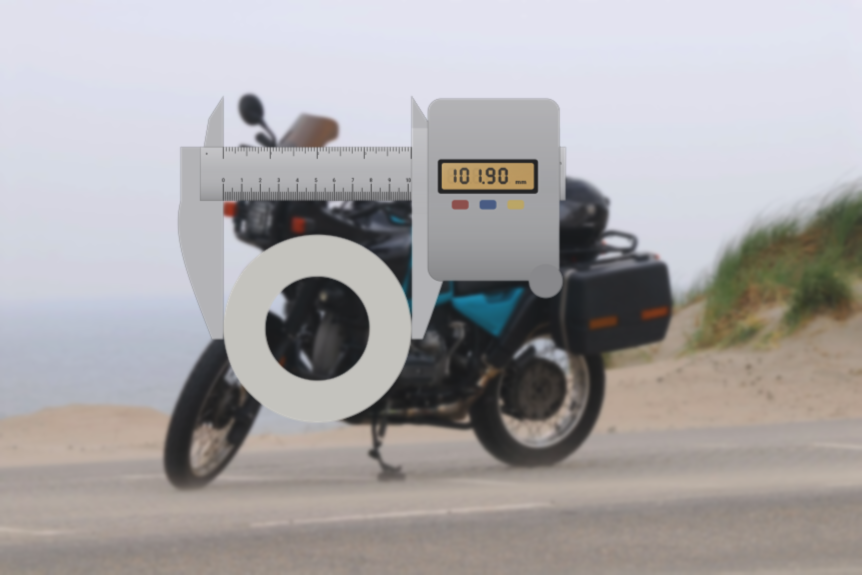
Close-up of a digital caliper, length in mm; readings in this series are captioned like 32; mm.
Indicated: 101.90; mm
